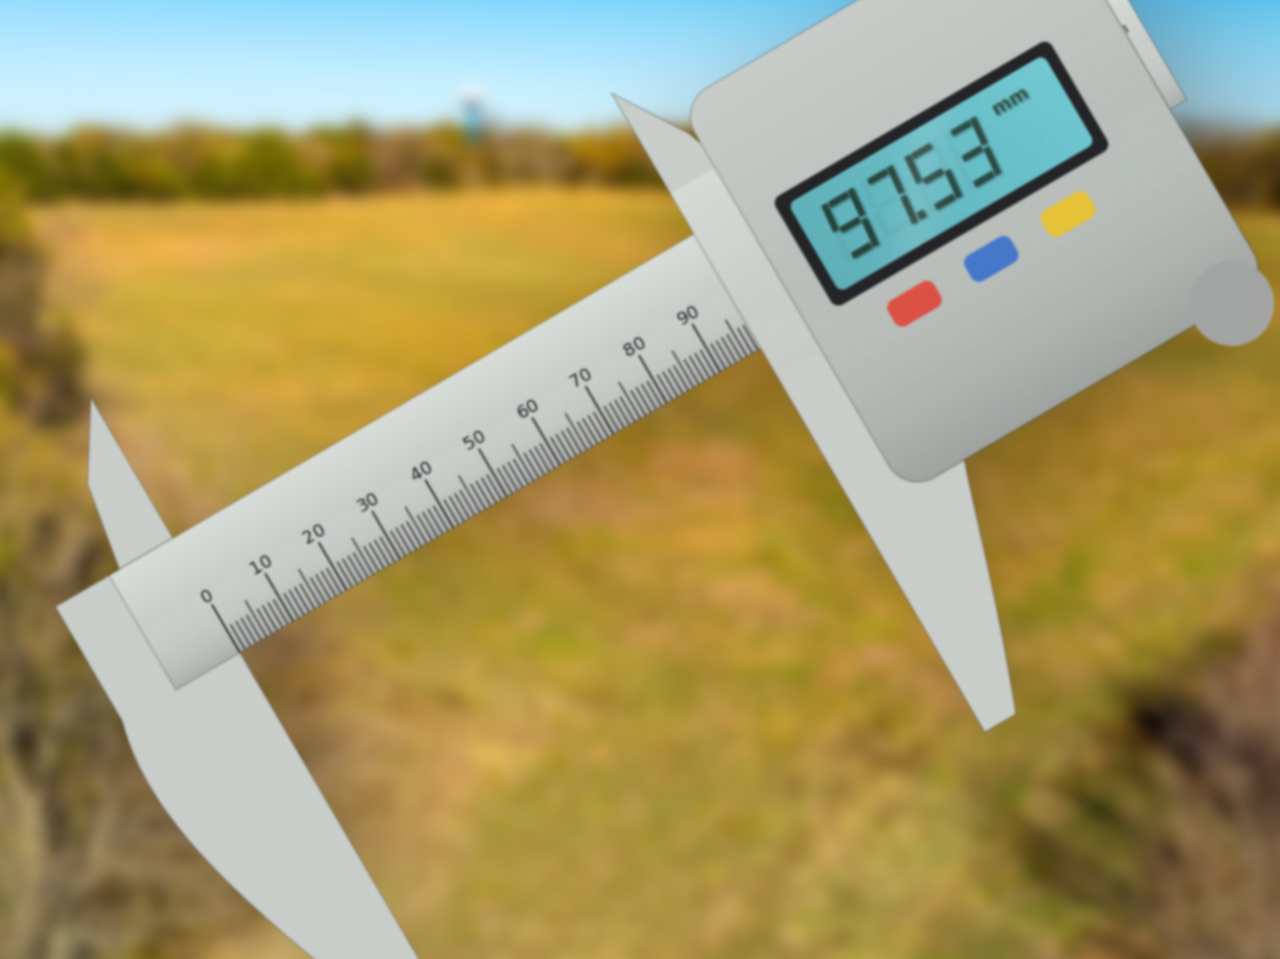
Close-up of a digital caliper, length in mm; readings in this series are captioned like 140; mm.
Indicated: 97.53; mm
